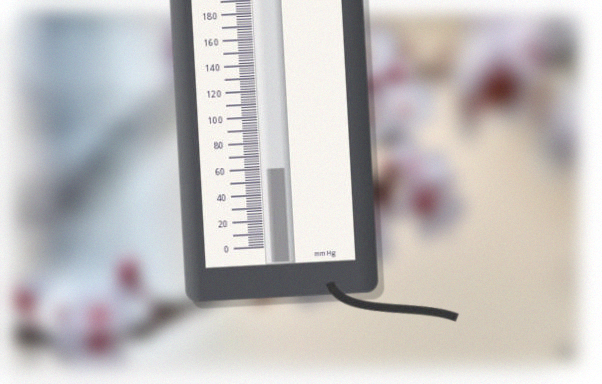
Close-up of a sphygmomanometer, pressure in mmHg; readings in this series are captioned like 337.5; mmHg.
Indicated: 60; mmHg
